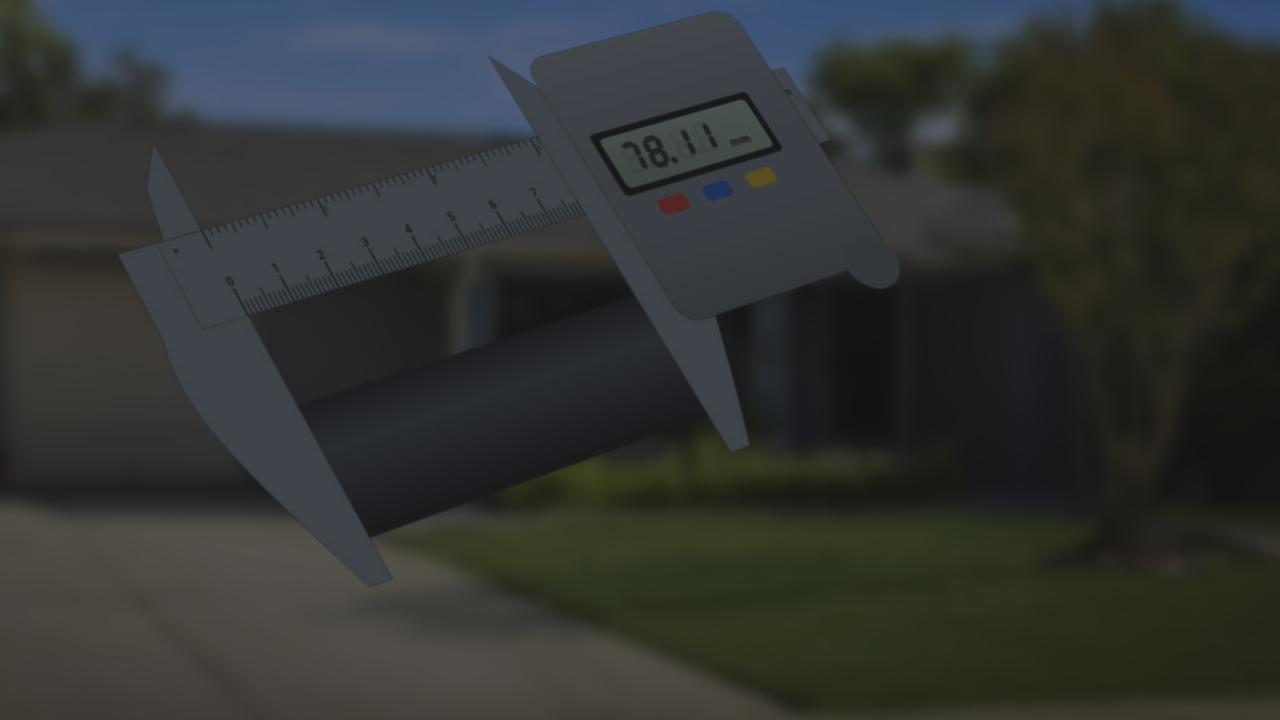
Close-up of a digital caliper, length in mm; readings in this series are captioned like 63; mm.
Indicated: 78.11; mm
